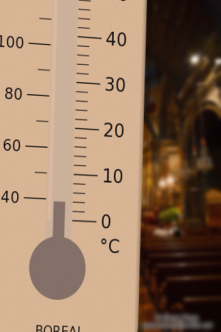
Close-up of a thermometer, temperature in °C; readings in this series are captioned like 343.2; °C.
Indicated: 4; °C
